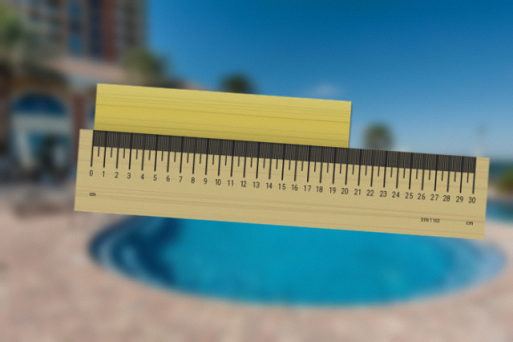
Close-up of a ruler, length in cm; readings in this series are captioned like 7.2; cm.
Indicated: 20; cm
